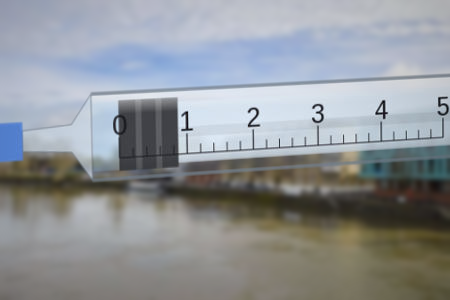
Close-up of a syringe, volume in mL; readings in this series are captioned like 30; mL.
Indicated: 0; mL
